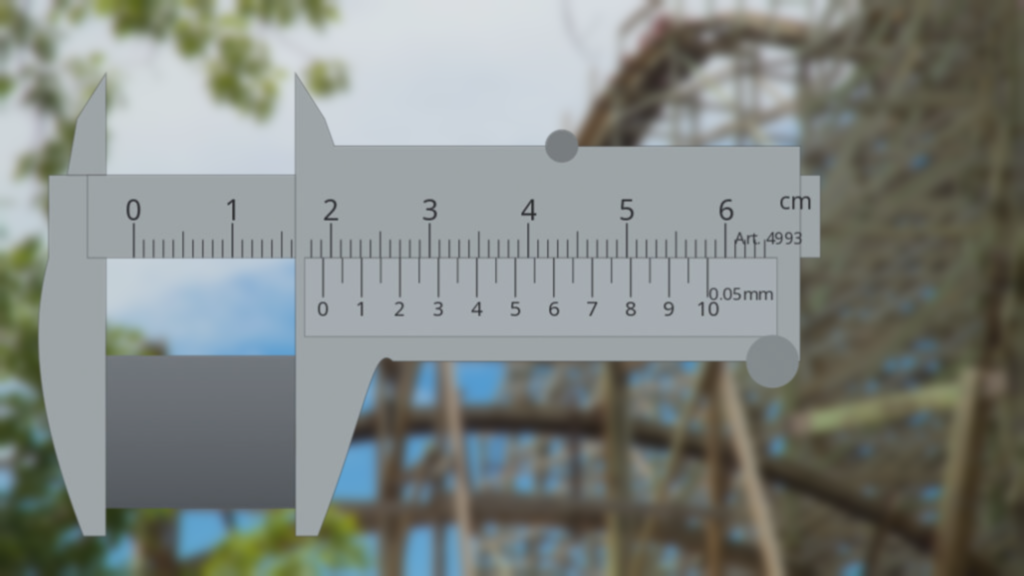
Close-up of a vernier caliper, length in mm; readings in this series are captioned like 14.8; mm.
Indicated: 19.2; mm
